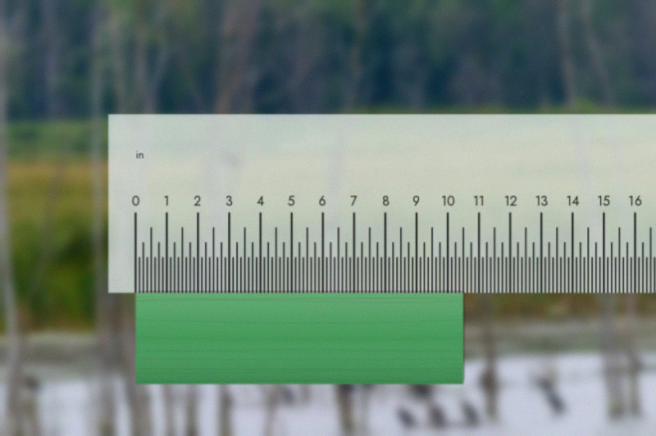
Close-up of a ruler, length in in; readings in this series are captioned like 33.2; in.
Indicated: 10.5; in
